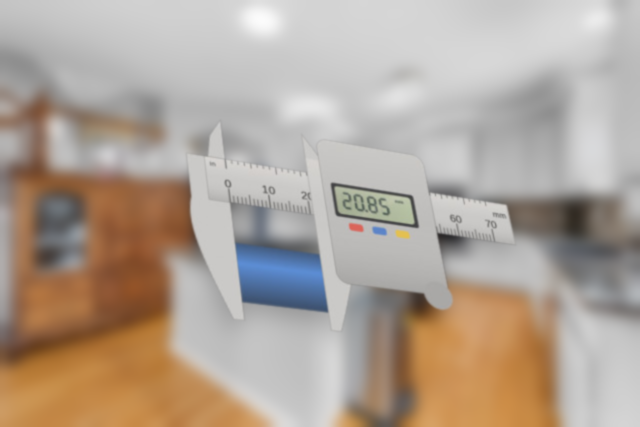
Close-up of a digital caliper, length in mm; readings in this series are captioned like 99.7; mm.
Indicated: 20.85; mm
